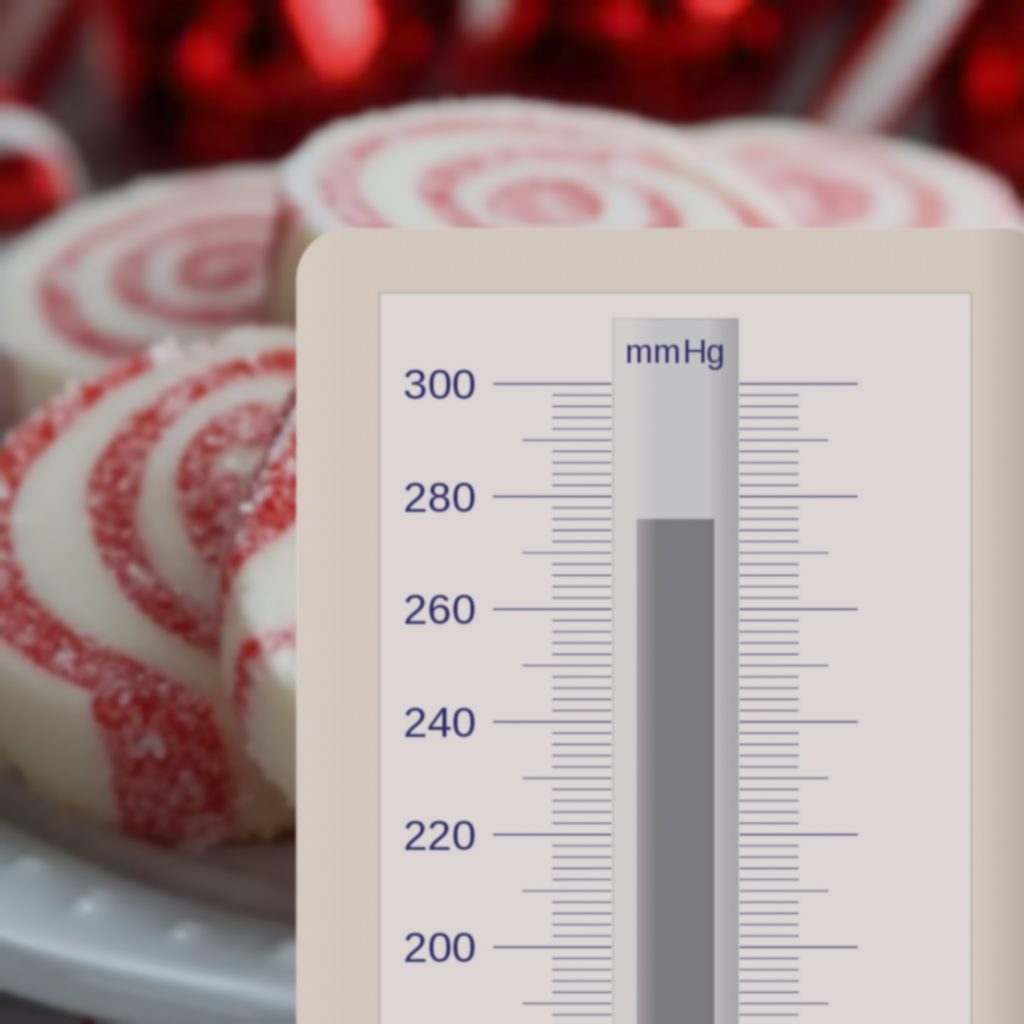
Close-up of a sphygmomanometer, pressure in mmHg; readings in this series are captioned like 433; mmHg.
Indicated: 276; mmHg
